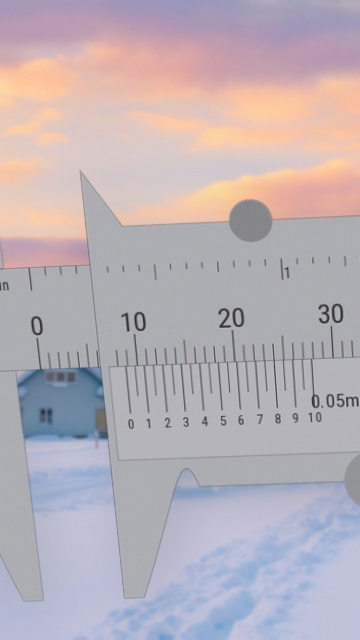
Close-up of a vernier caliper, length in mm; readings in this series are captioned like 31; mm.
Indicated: 8.8; mm
